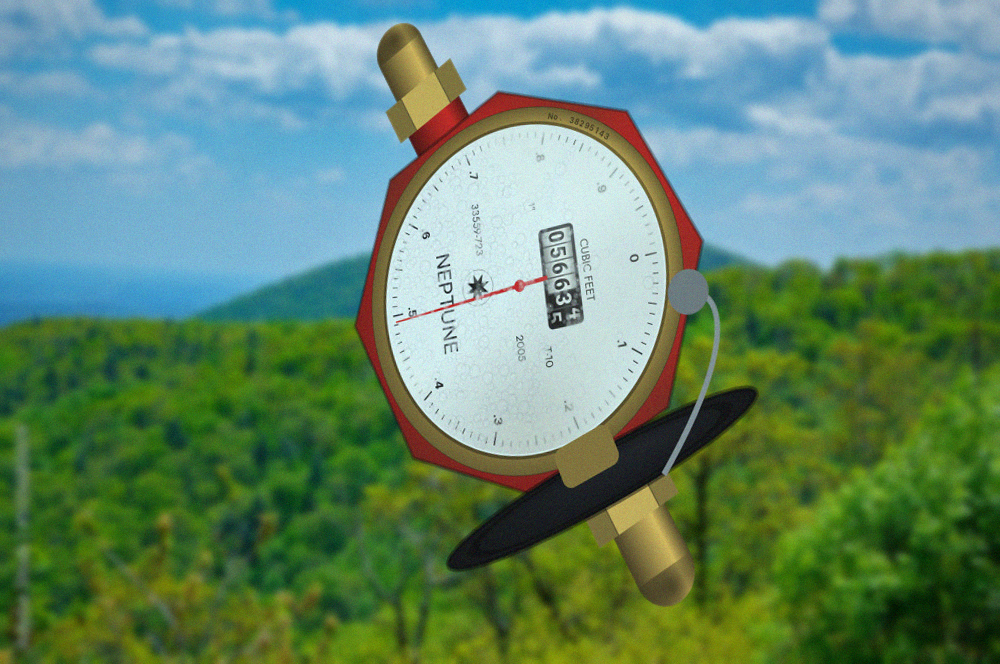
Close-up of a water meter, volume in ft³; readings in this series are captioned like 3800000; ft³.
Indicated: 56634.49; ft³
